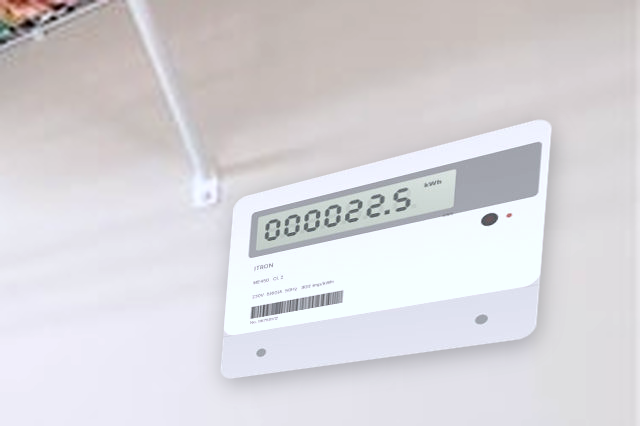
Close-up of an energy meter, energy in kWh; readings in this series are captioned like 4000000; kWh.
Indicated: 22.5; kWh
